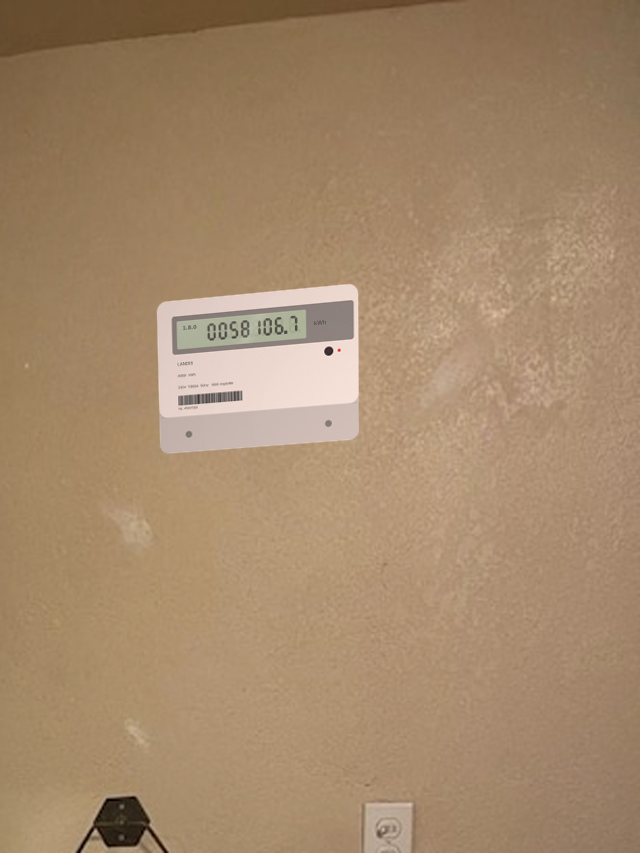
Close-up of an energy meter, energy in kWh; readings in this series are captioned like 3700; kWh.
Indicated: 58106.7; kWh
